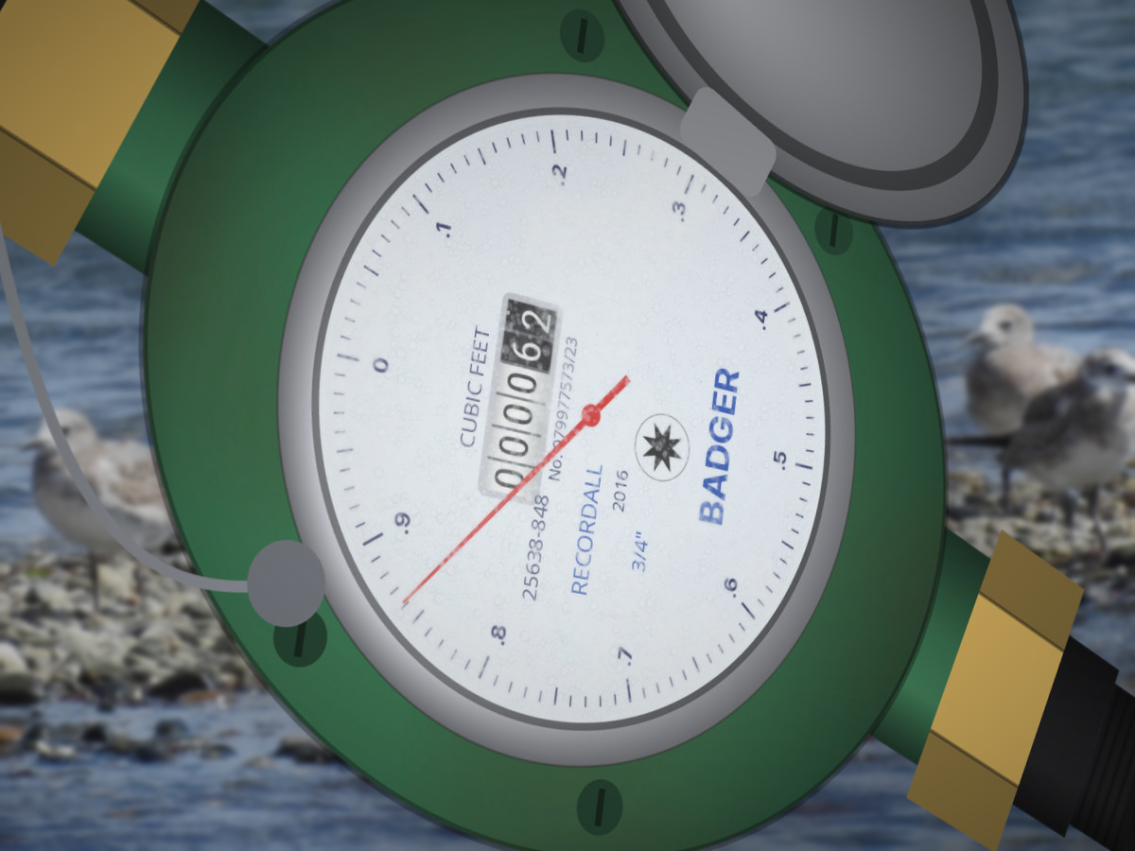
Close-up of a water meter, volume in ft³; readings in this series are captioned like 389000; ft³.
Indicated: 61.86; ft³
